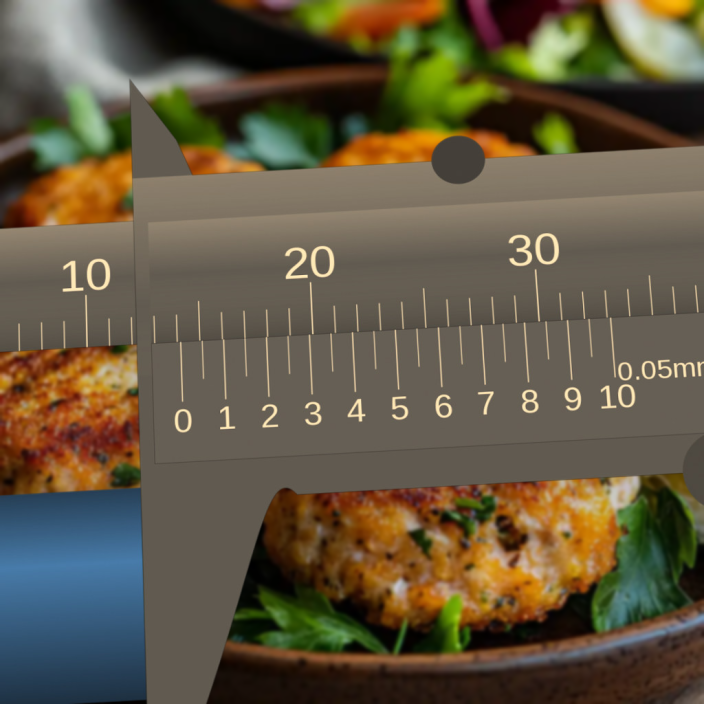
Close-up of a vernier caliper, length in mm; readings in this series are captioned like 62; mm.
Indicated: 14.15; mm
